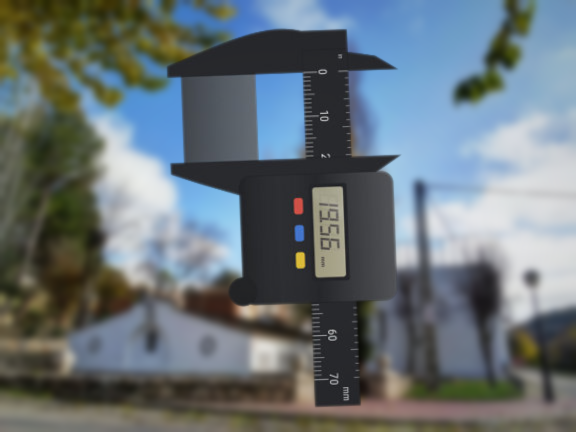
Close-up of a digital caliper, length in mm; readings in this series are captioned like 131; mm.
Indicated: 19.56; mm
